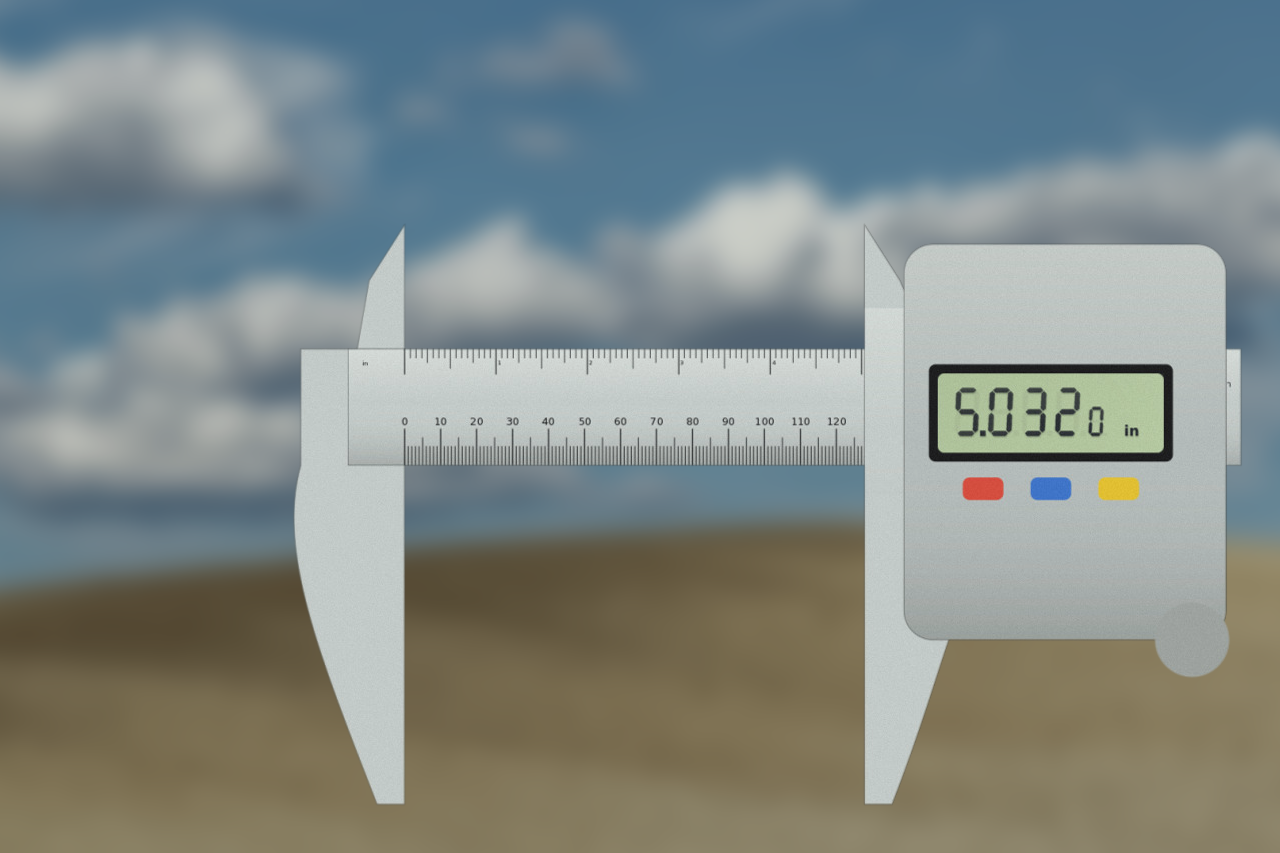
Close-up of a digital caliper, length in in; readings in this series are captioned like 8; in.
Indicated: 5.0320; in
